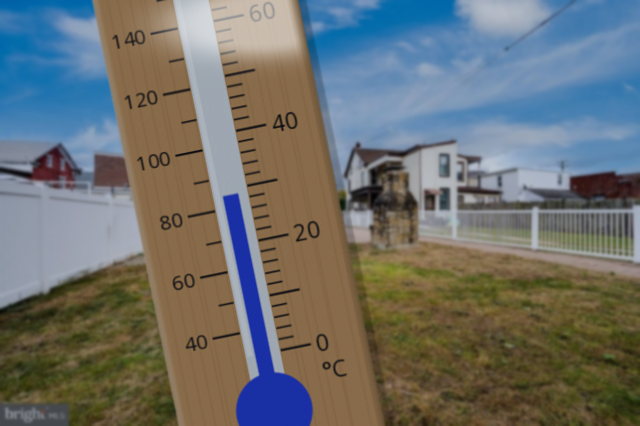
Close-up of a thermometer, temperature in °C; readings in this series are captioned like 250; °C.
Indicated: 29; °C
